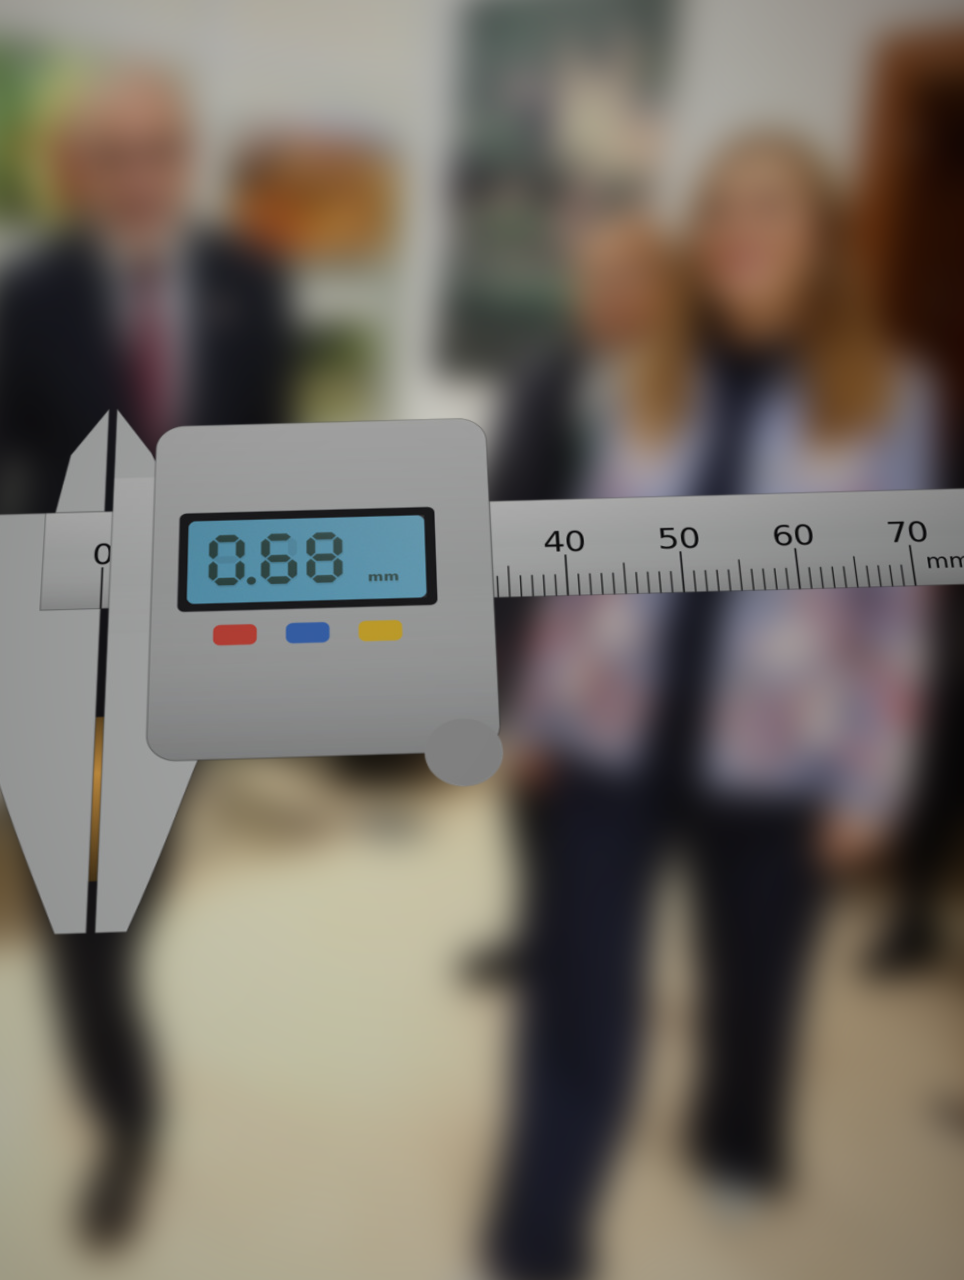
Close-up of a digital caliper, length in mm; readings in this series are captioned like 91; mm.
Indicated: 0.68; mm
